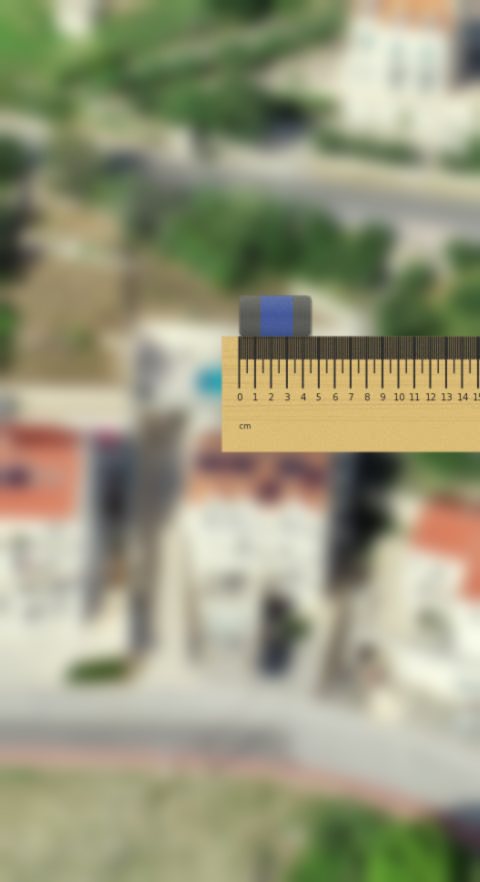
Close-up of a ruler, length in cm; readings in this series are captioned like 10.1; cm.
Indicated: 4.5; cm
